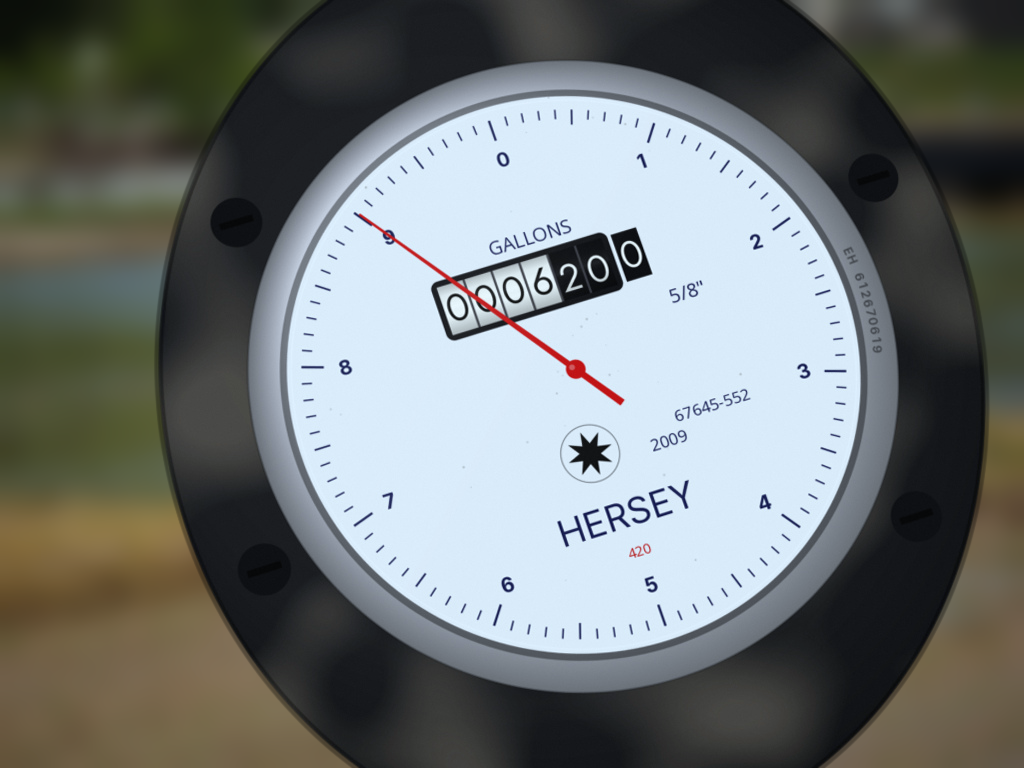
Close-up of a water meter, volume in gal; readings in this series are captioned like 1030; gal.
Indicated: 6199.0; gal
